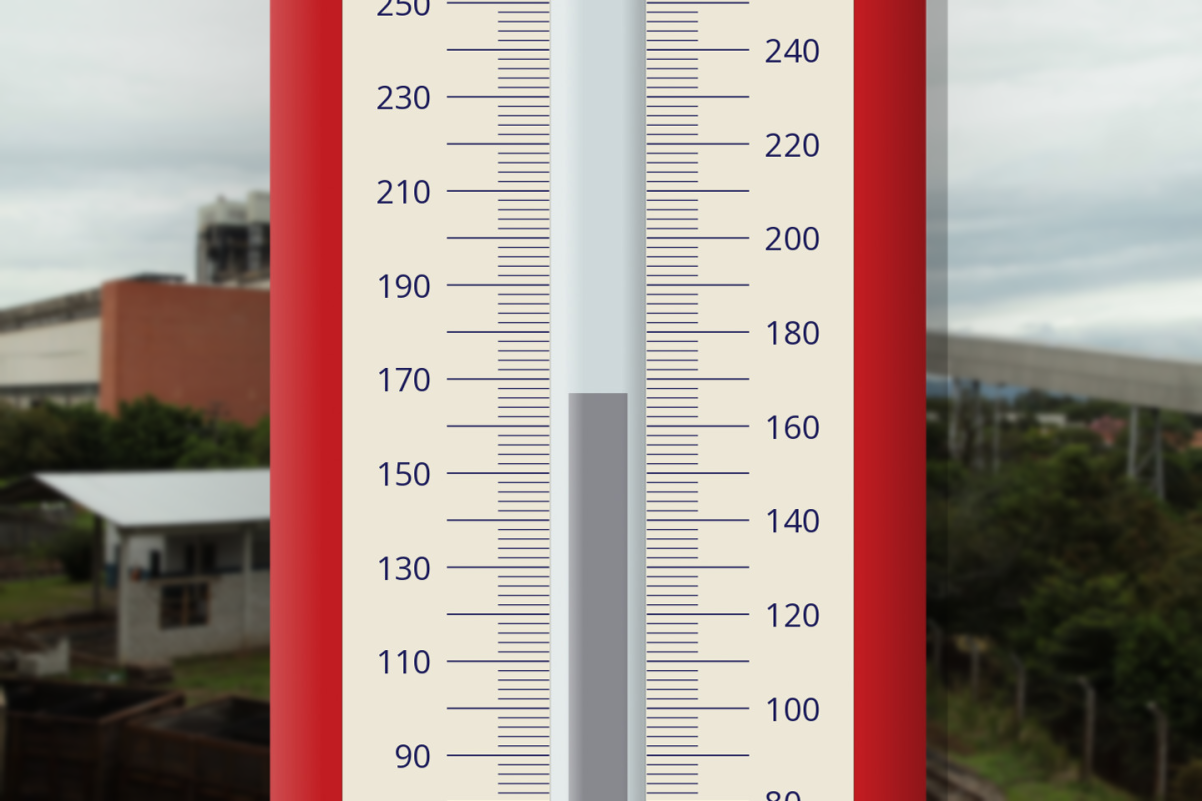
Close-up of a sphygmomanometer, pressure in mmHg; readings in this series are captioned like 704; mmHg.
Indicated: 167; mmHg
